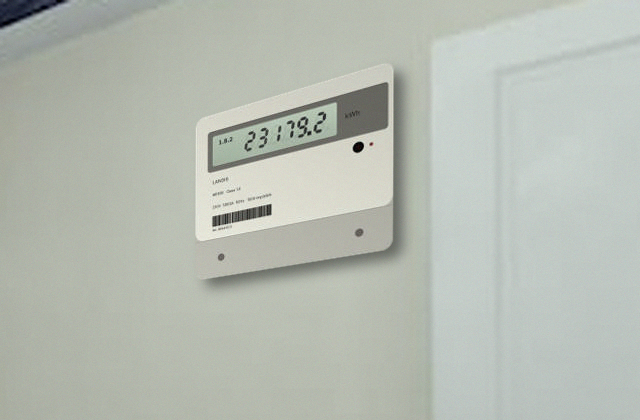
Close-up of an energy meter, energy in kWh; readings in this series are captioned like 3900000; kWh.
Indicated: 23179.2; kWh
